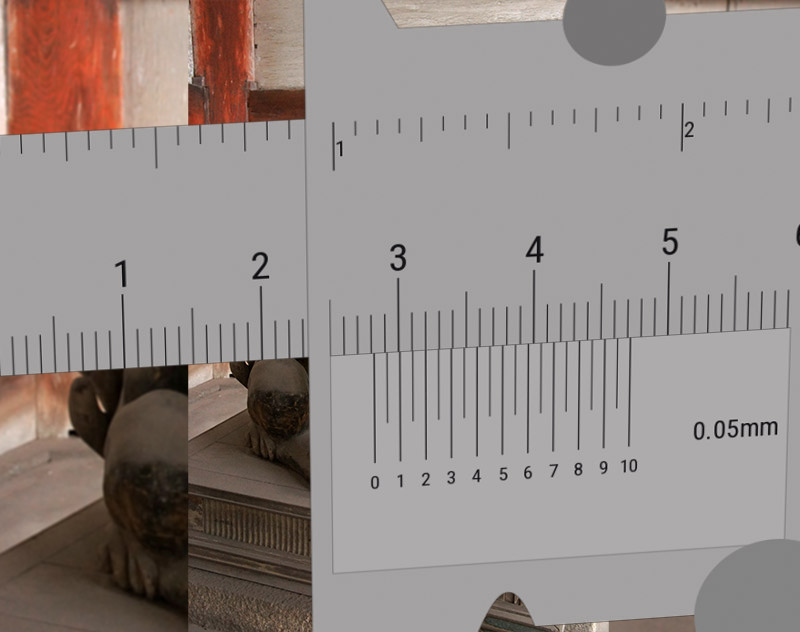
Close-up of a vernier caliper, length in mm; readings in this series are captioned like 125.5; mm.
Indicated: 28.2; mm
